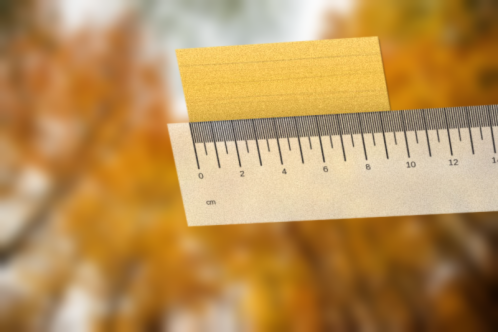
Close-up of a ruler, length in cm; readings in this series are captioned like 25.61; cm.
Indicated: 9.5; cm
